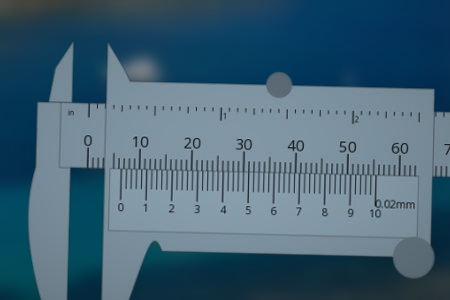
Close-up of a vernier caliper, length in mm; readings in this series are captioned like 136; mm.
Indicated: 6.5; mm
